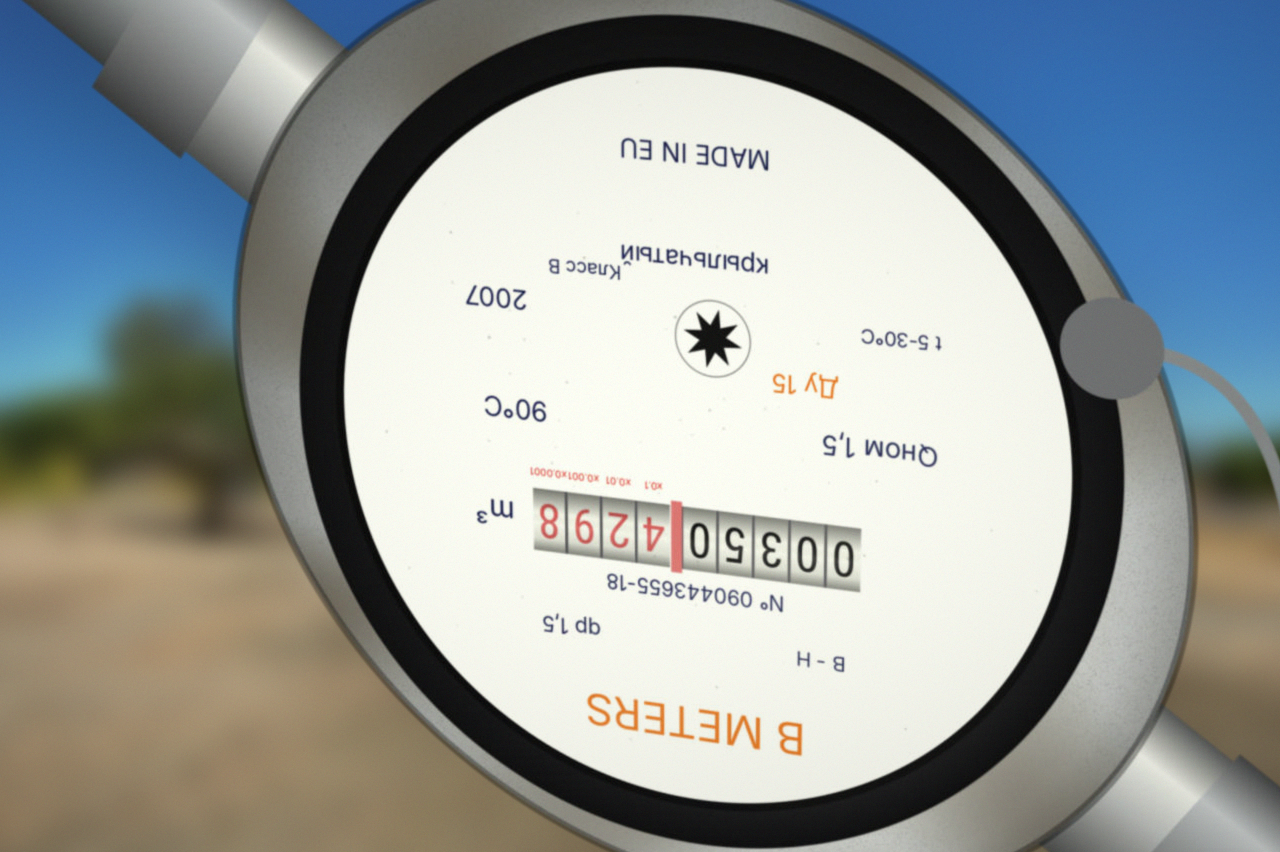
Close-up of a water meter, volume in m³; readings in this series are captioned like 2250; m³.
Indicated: 350.4298; m³
